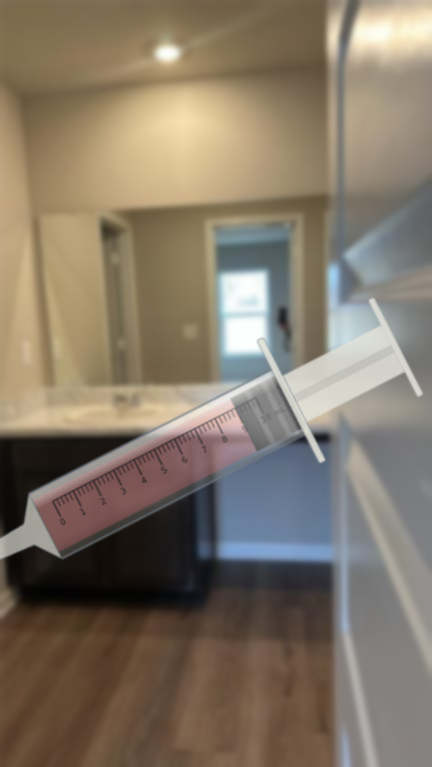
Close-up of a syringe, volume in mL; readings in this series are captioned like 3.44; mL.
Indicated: 9; mL
